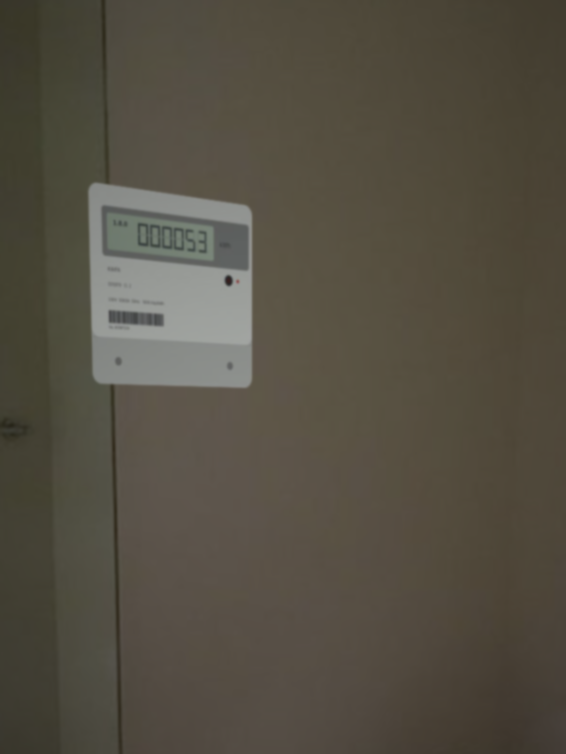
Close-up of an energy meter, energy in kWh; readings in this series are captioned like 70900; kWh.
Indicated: 53; kWh
